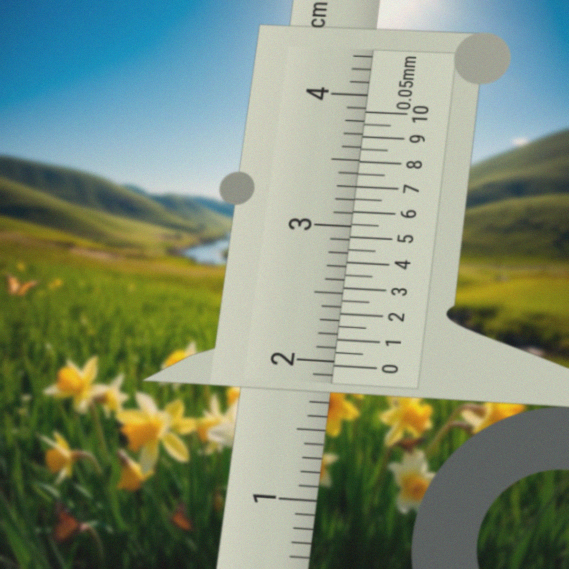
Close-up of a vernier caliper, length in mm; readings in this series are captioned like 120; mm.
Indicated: 19.7; mm
